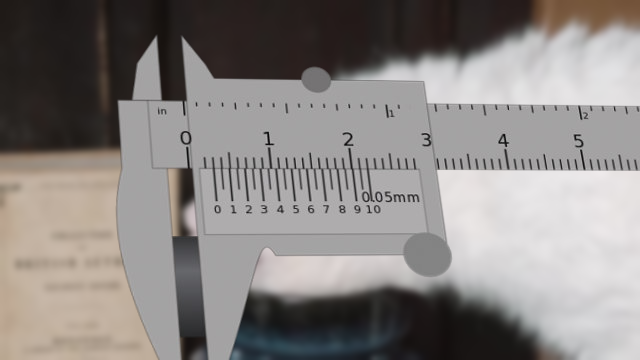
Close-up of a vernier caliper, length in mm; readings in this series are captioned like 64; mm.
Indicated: 3.0; mm
